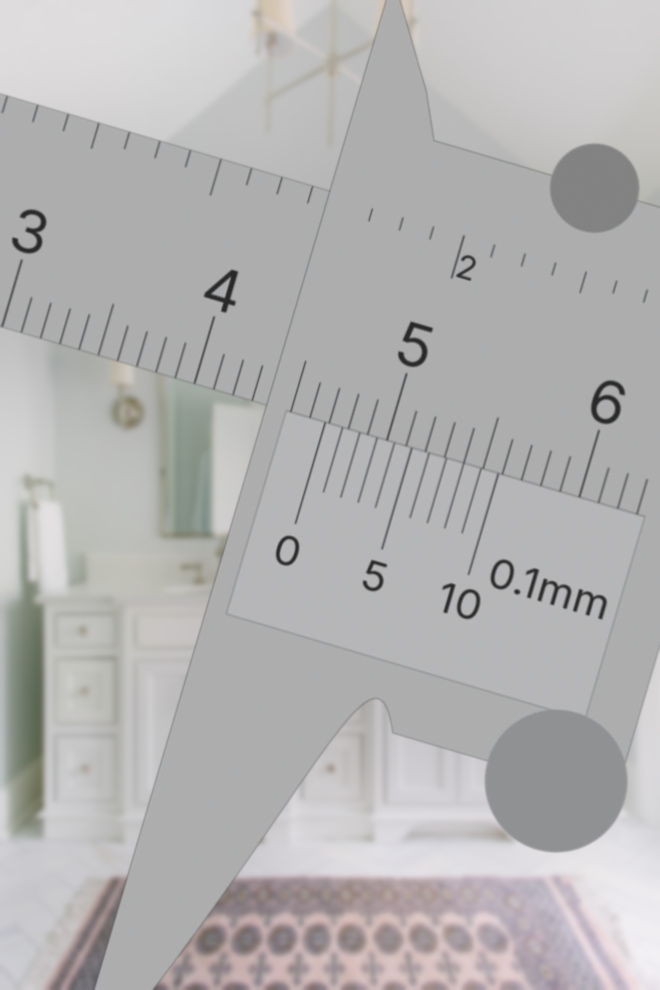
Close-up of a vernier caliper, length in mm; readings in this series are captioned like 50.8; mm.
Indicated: 46.8; mm
